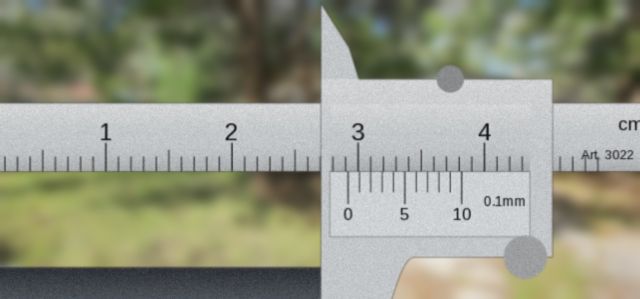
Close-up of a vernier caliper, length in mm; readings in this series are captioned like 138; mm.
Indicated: 29.2; mm
